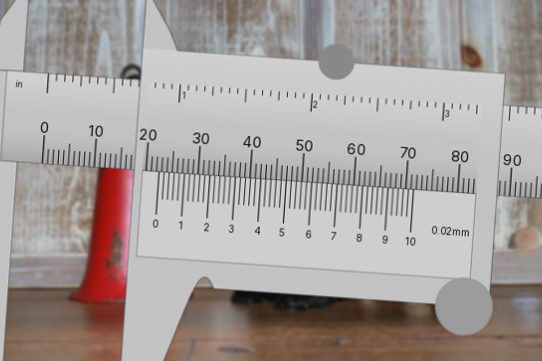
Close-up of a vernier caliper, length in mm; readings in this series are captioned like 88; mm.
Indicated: 22.5; mm
